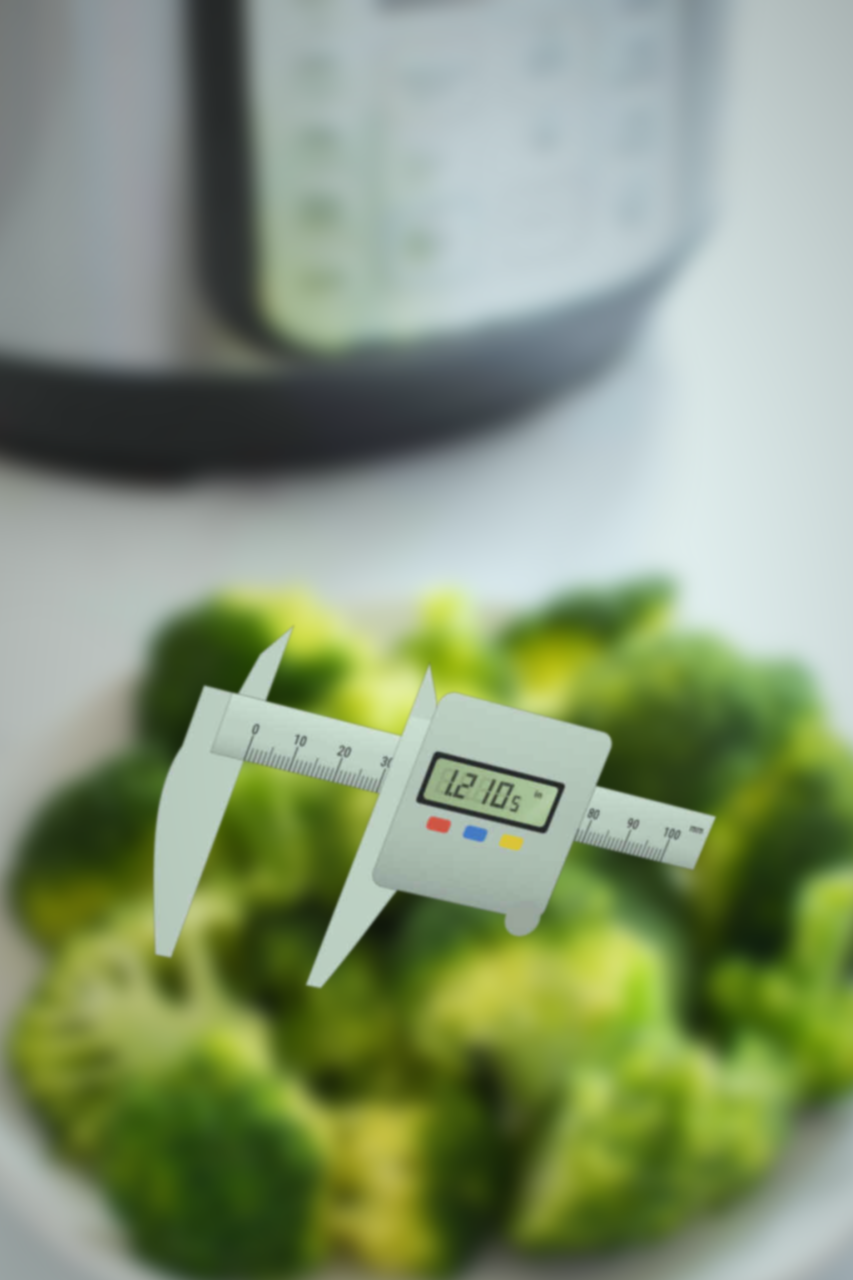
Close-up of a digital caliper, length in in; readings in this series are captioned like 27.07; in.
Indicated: 1.2105; in
